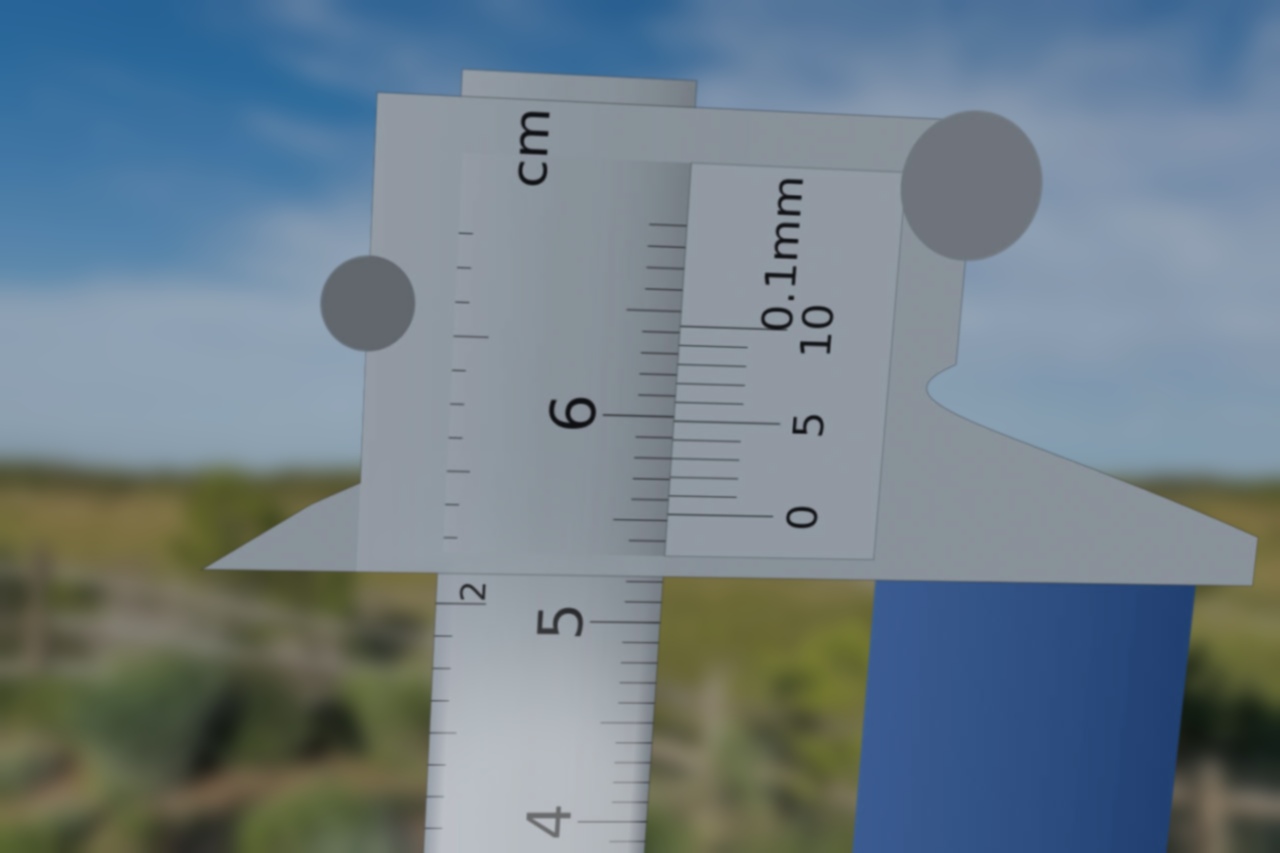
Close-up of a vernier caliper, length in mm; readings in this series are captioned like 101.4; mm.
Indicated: 55.3; mm
